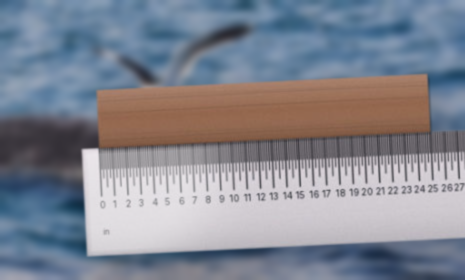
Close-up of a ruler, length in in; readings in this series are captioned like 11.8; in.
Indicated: 25; in
